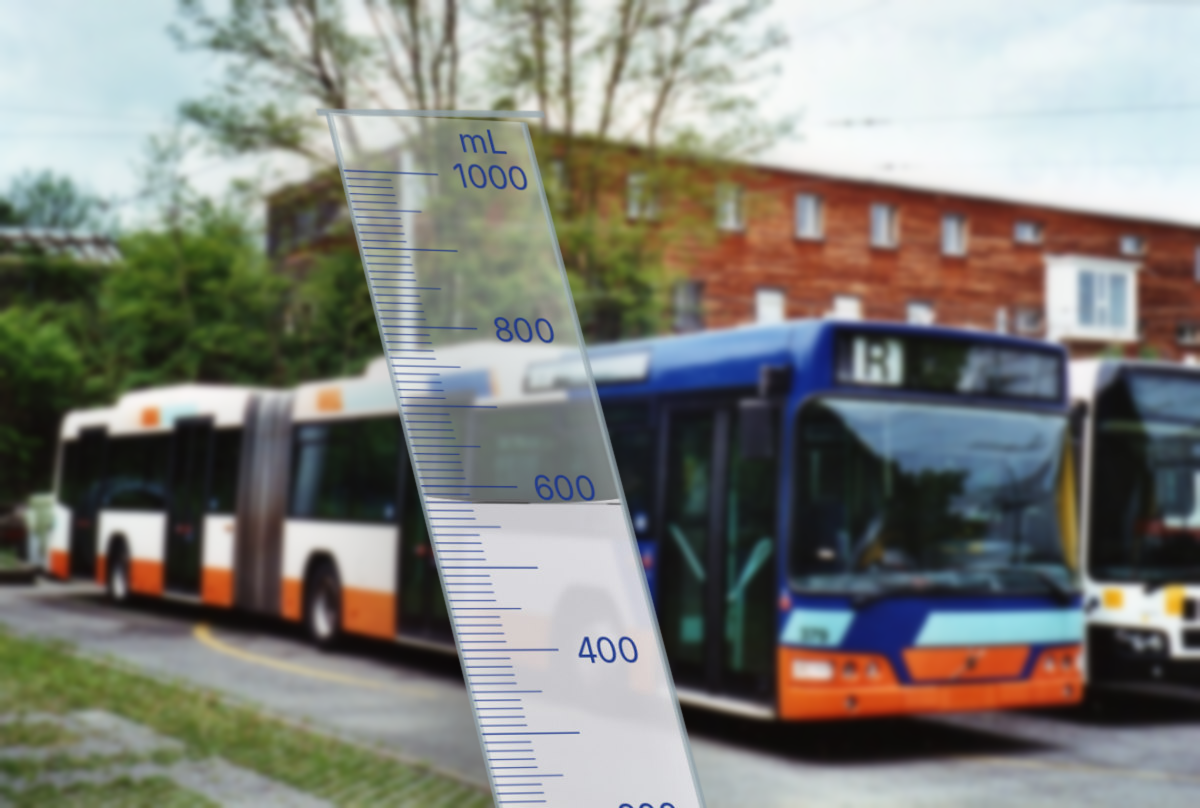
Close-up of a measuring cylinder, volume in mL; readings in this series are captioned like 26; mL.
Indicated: 580; mL
